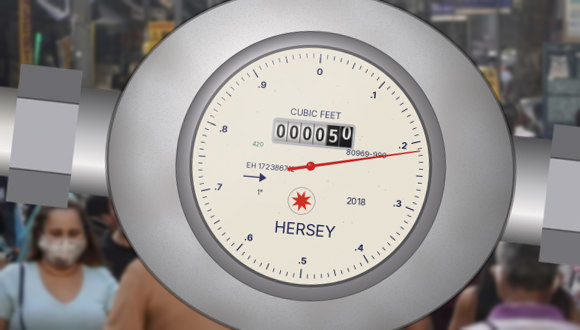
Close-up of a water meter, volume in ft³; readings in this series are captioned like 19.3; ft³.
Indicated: 50.21; ft³
